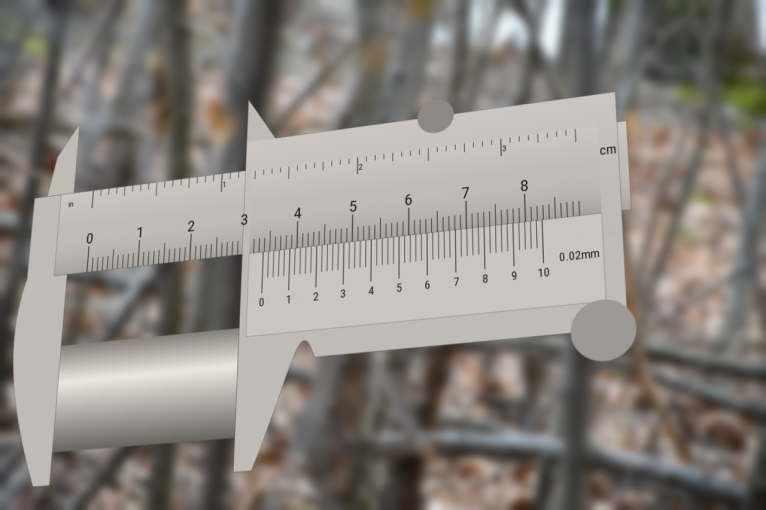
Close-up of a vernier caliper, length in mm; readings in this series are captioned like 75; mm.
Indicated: 33.8; mm
